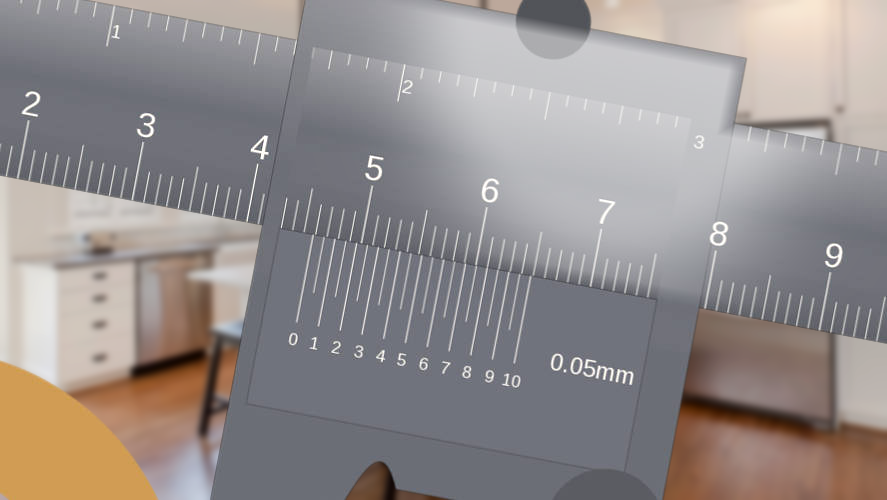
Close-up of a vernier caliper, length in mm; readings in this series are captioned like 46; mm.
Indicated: 45.8; mm
